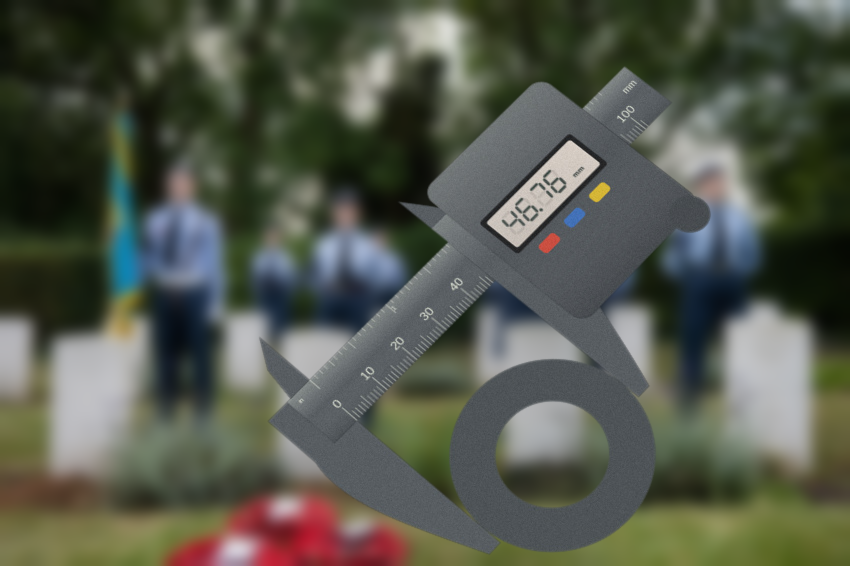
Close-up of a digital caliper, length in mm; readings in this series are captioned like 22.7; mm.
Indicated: 46.76; mm
